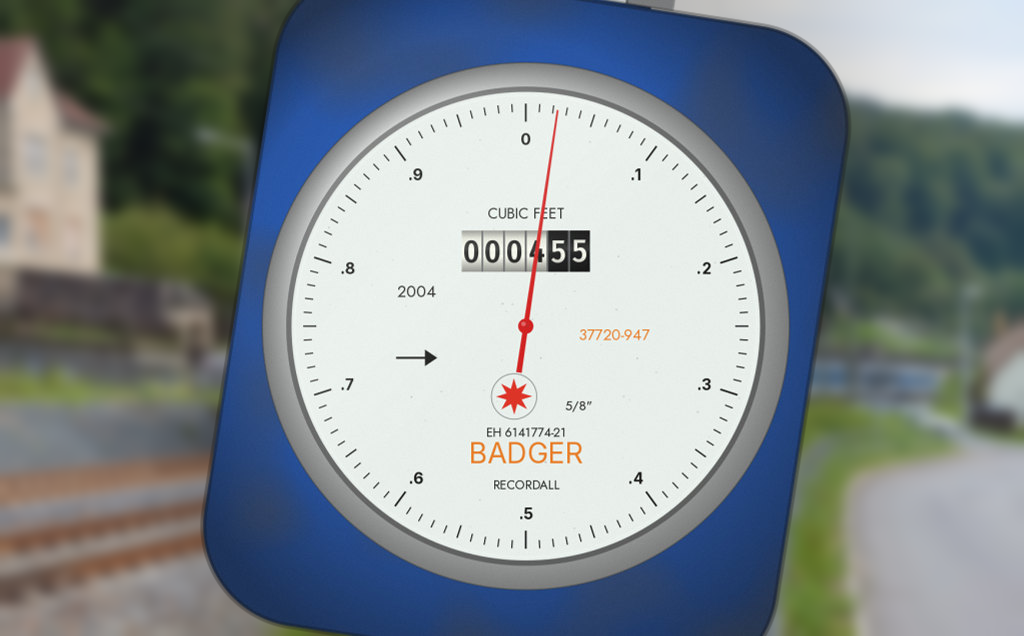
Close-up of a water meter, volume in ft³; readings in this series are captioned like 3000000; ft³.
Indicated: 455.02; ft³
